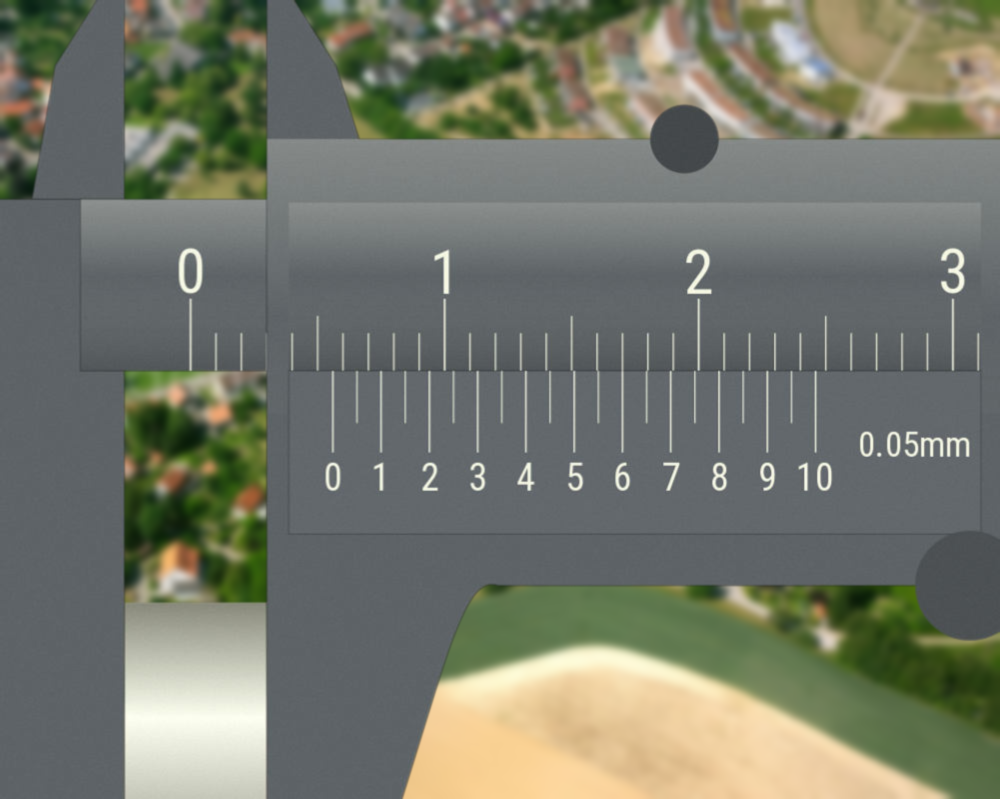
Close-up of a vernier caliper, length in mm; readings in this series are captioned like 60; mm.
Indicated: 5.6; mm
